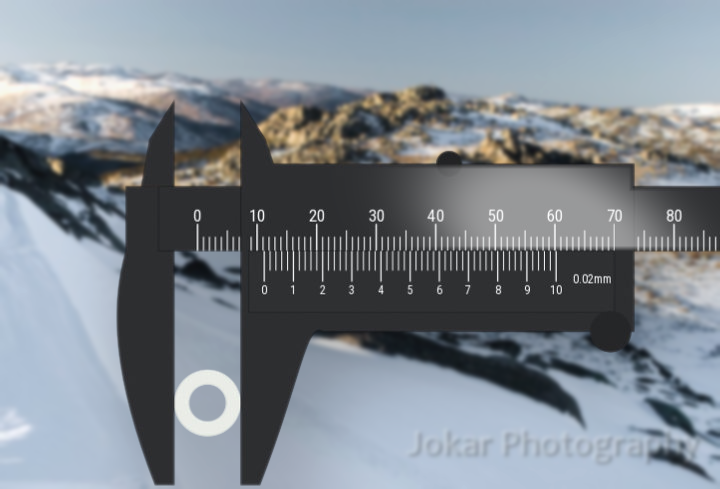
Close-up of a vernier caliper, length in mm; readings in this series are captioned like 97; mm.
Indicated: 11.2; mm
